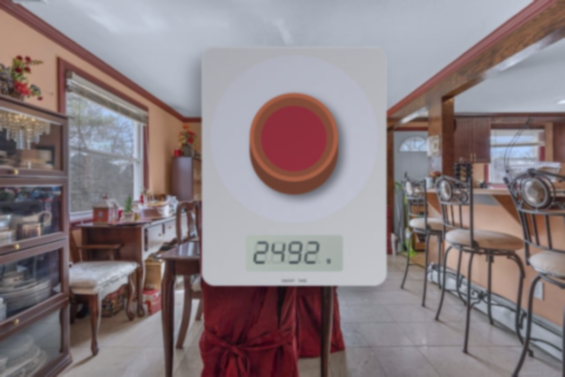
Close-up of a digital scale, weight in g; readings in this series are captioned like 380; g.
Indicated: 2492; g
